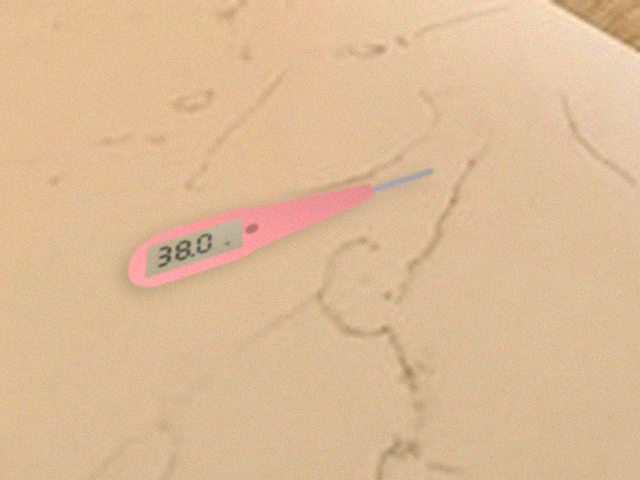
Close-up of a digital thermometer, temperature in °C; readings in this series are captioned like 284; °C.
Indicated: 38.0; °C
